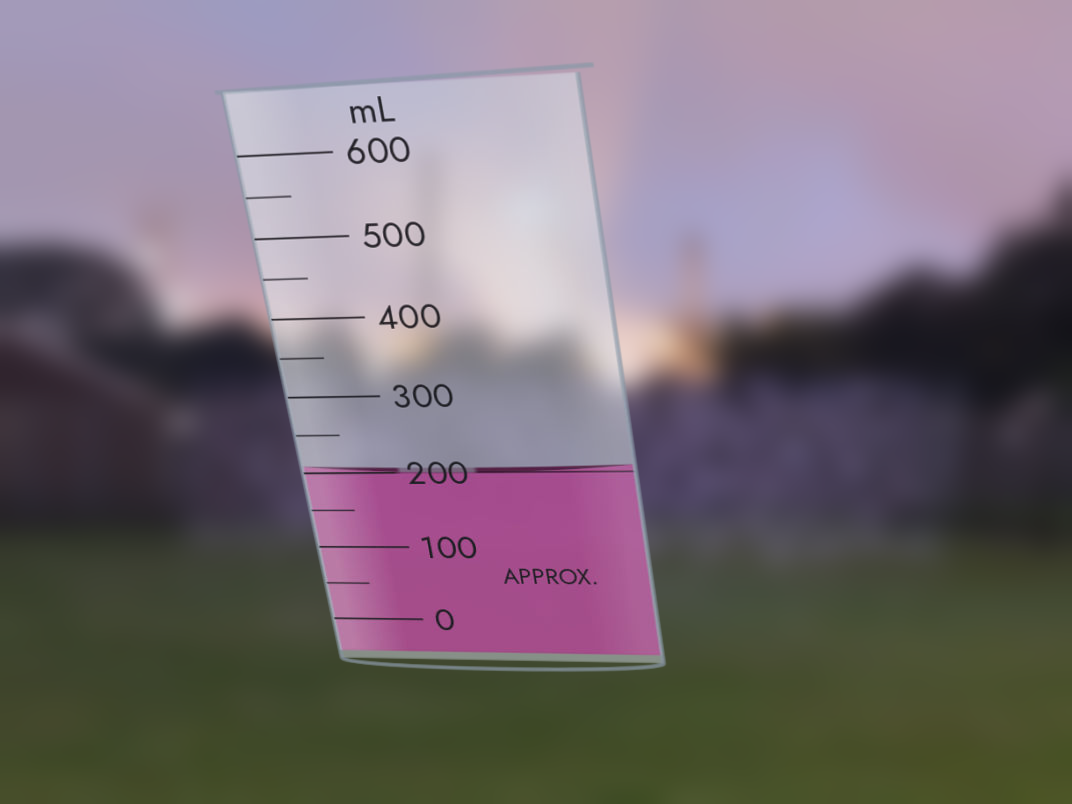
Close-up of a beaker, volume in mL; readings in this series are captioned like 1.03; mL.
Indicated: 200; mL
